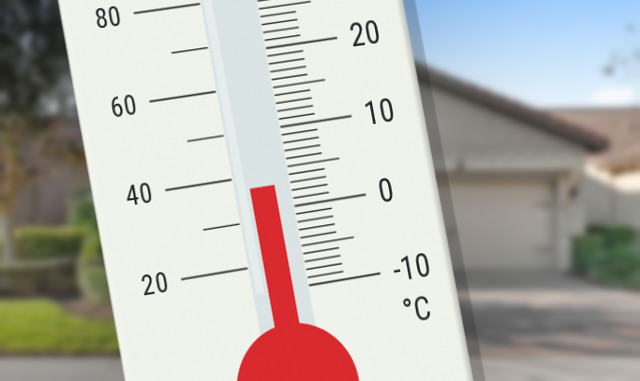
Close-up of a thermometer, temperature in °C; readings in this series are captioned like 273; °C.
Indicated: 3; °C
